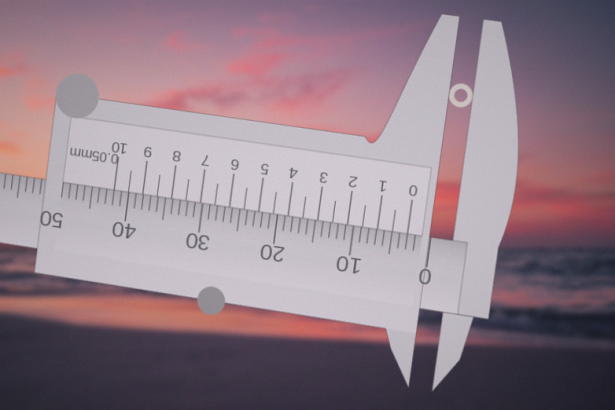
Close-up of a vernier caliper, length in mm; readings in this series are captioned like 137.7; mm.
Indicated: 3.0; mm
